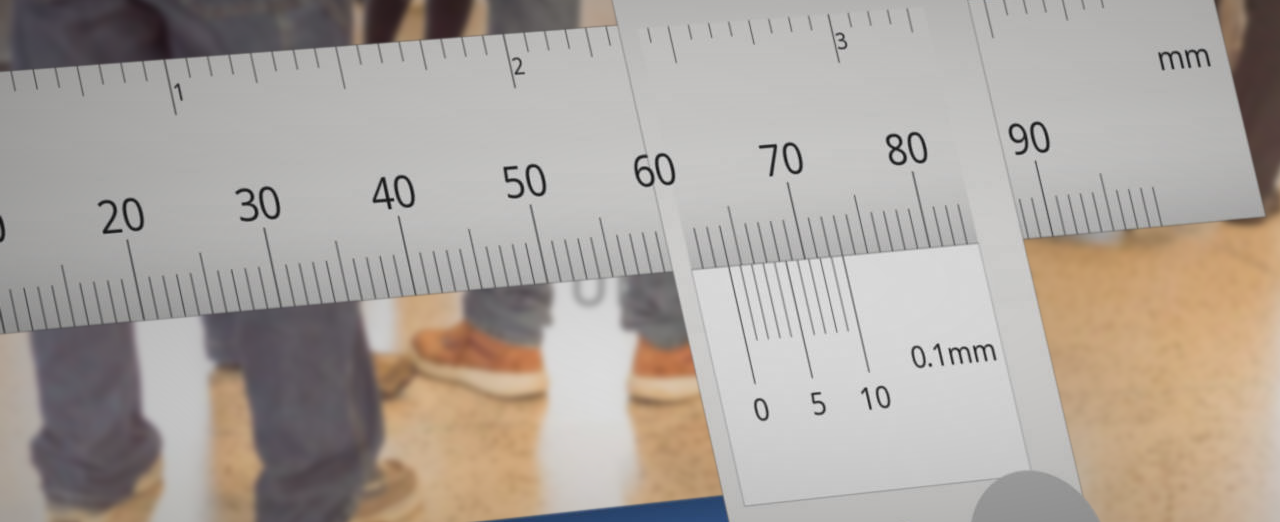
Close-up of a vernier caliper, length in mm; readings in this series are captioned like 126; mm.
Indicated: 64.0; mm
